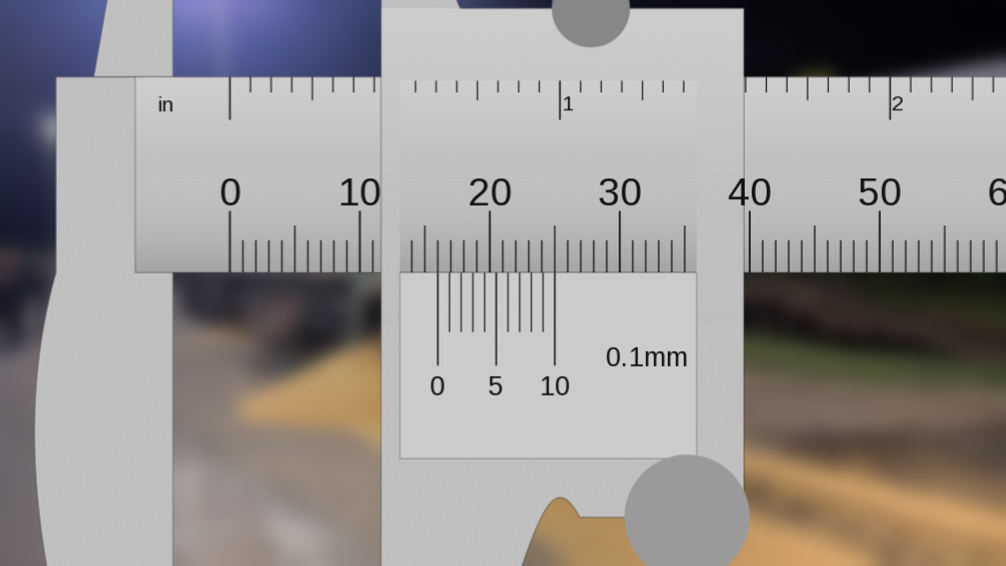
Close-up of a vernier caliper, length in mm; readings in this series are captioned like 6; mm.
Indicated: 16.0; mm
